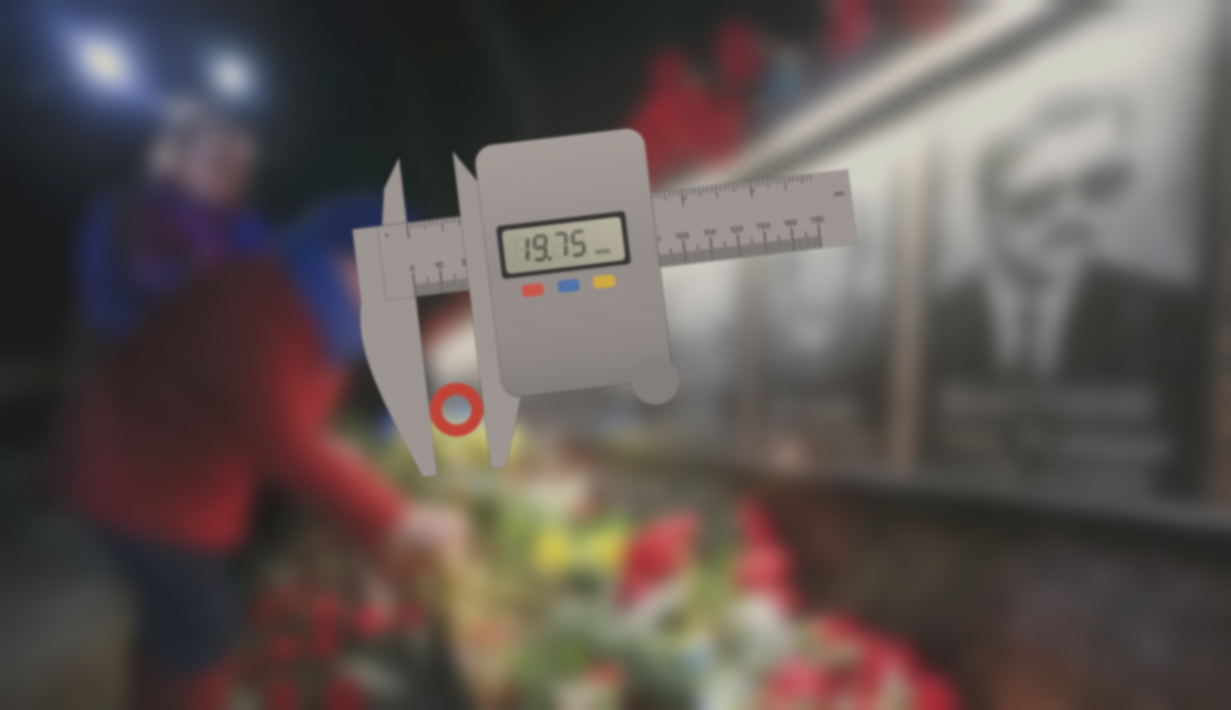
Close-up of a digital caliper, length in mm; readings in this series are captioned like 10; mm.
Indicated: 19.75; mm
